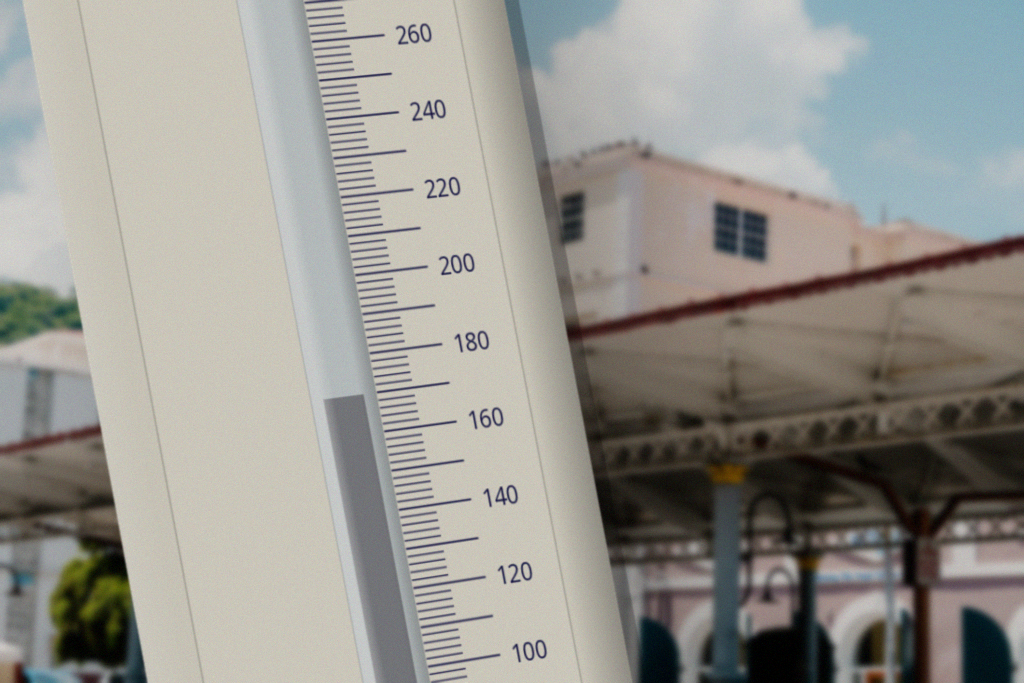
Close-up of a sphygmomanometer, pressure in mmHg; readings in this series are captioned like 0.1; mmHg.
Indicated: 170; mmHg
